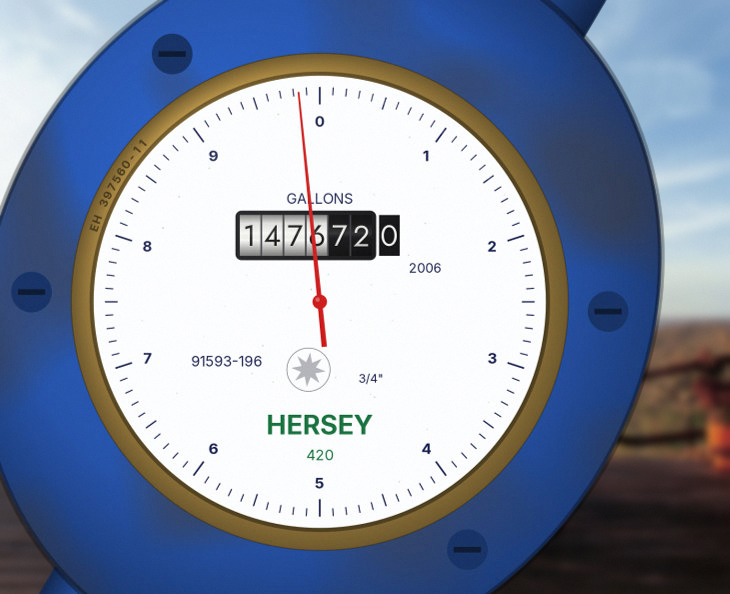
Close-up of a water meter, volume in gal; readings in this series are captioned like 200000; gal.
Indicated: 1476719.8; gal
